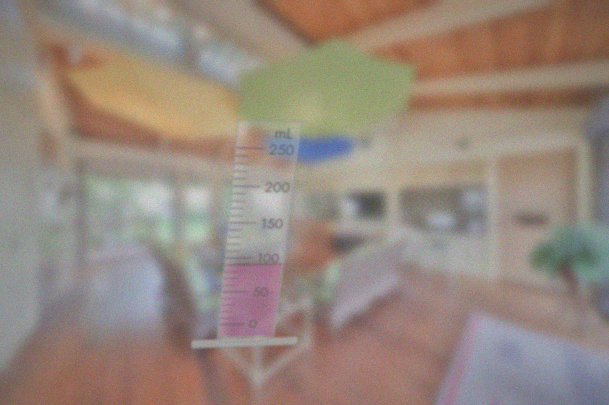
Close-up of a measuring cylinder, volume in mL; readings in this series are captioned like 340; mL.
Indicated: 90; mL
